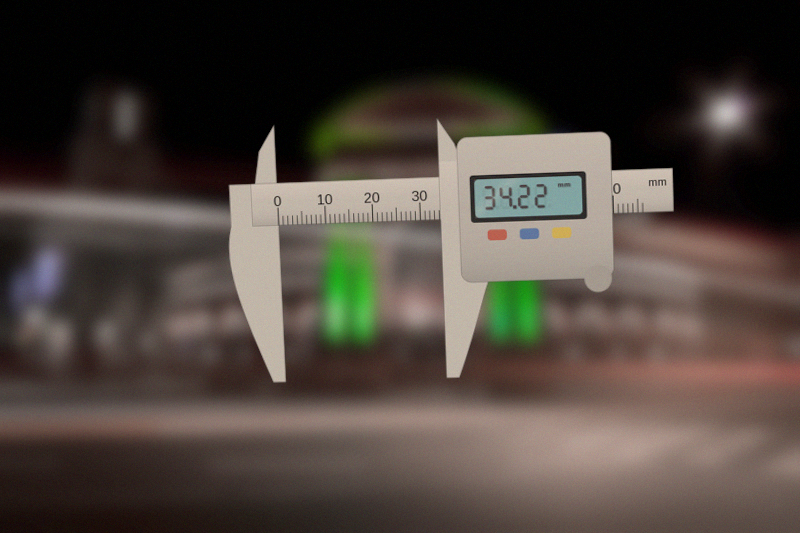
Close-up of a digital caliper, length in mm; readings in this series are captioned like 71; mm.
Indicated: 34.22; mm
